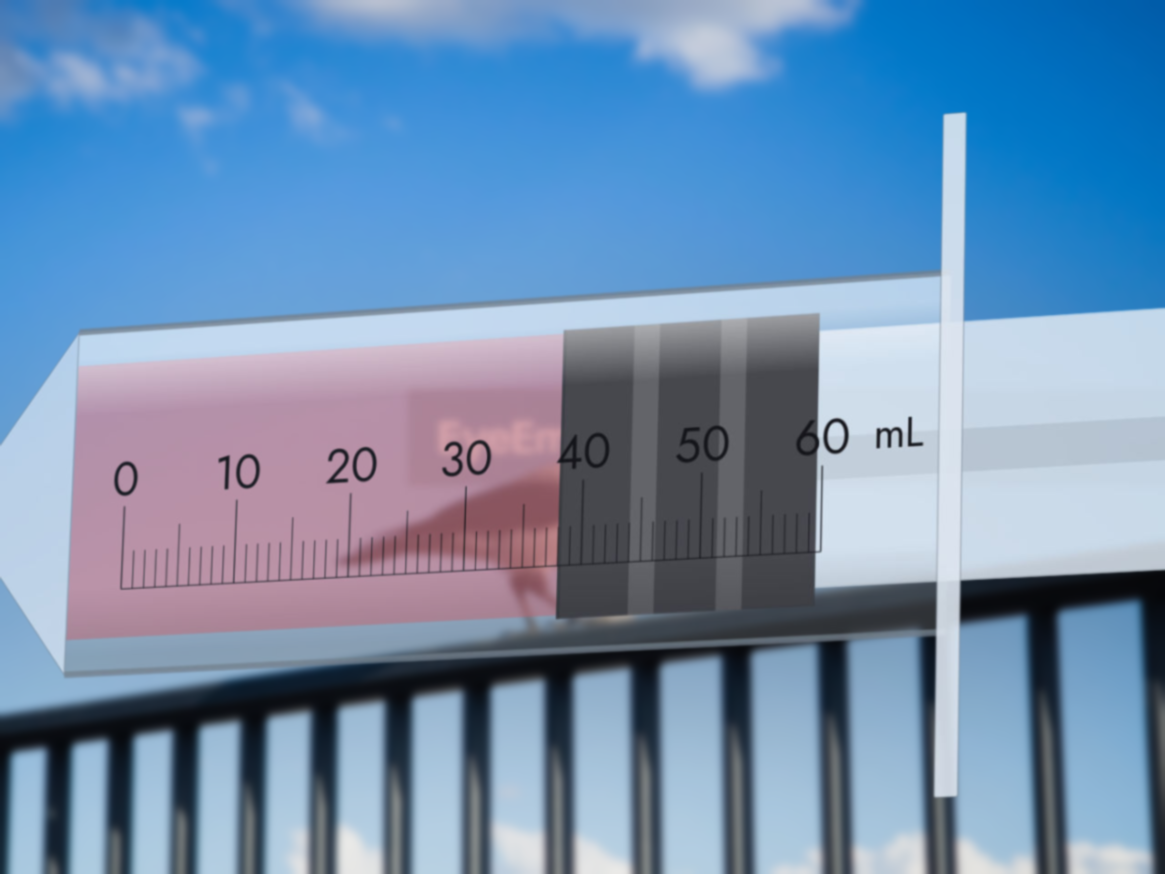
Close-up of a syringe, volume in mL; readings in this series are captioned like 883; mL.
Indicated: 38; mL
